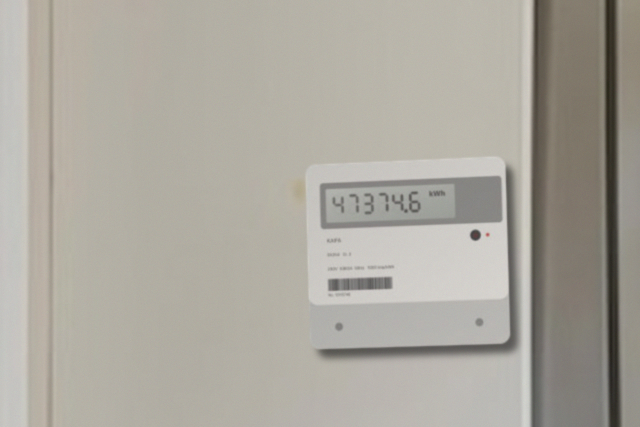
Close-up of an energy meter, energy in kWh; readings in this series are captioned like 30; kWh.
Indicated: 47374.6; kWh
